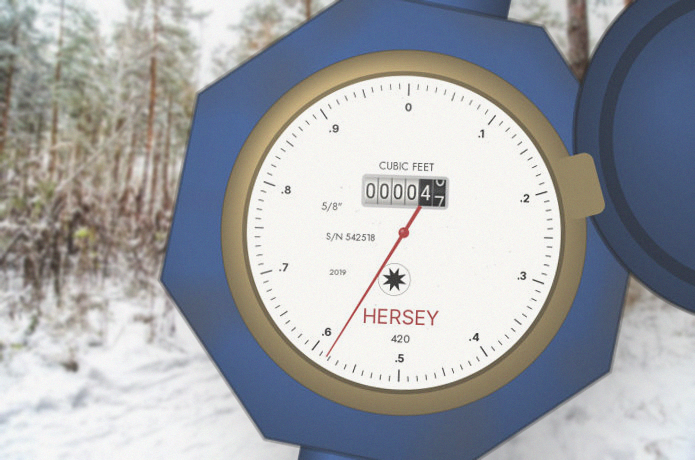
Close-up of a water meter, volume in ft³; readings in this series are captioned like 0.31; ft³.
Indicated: 46.58; ft³
